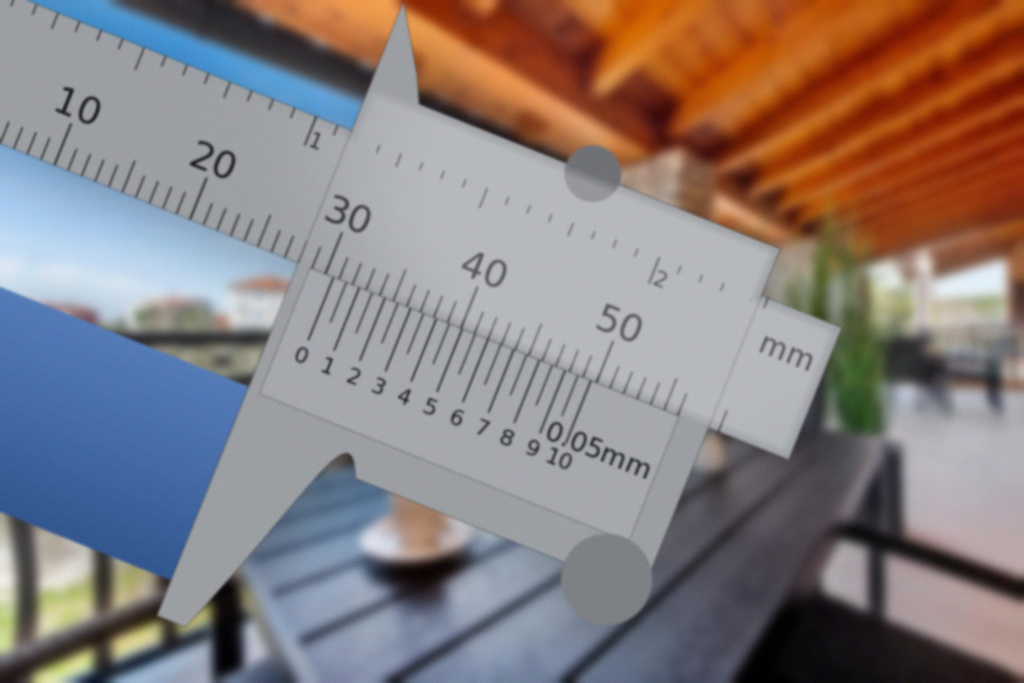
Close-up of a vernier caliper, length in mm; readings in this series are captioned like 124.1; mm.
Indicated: 30.6; mm
